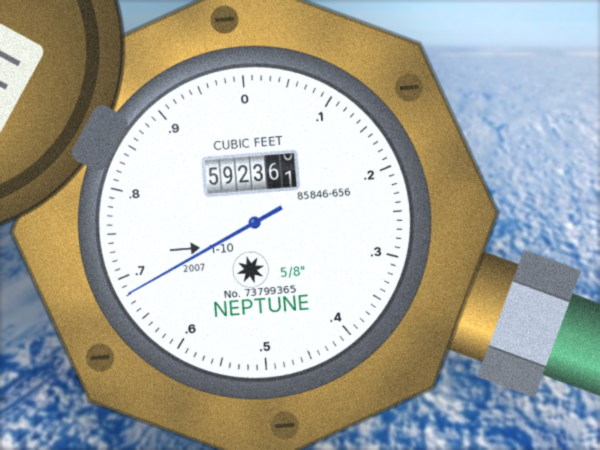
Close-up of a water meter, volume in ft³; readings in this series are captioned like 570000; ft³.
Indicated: 592360.68; ft³
